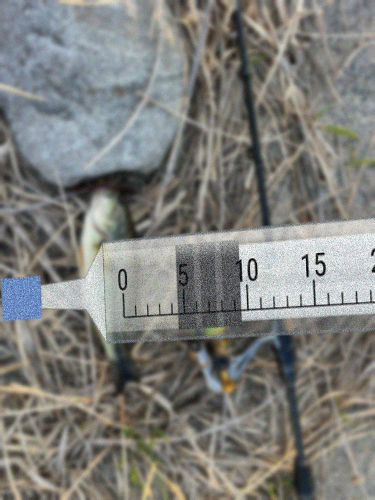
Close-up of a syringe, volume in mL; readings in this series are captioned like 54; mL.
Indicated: 4.5; mL
